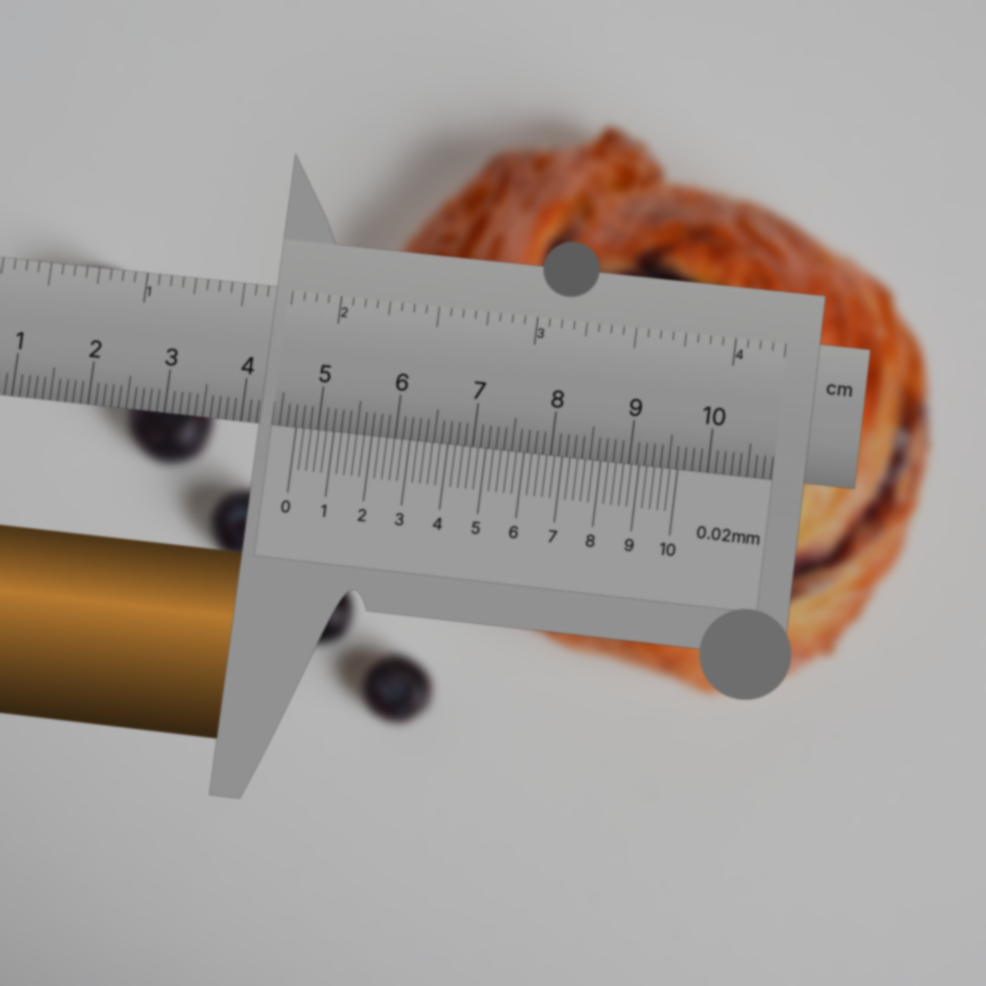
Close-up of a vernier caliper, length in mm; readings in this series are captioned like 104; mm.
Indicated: 47.2; mm
